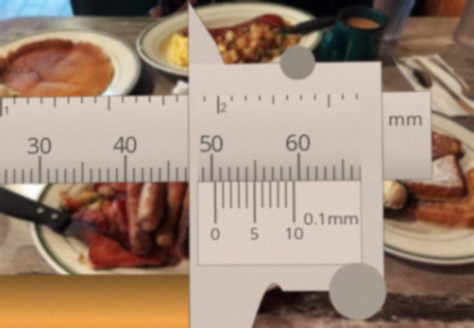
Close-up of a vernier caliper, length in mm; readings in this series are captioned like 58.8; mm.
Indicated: 50.4; mm
